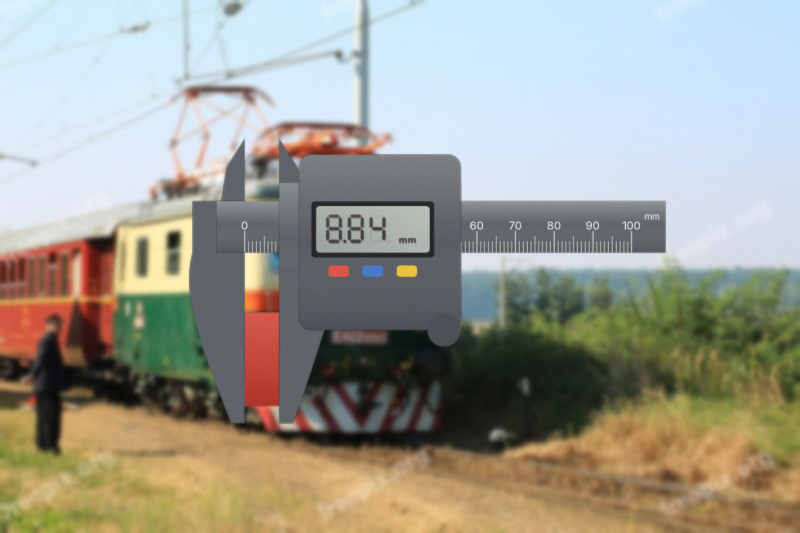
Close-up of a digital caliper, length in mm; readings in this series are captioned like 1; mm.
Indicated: 8.84; mm
